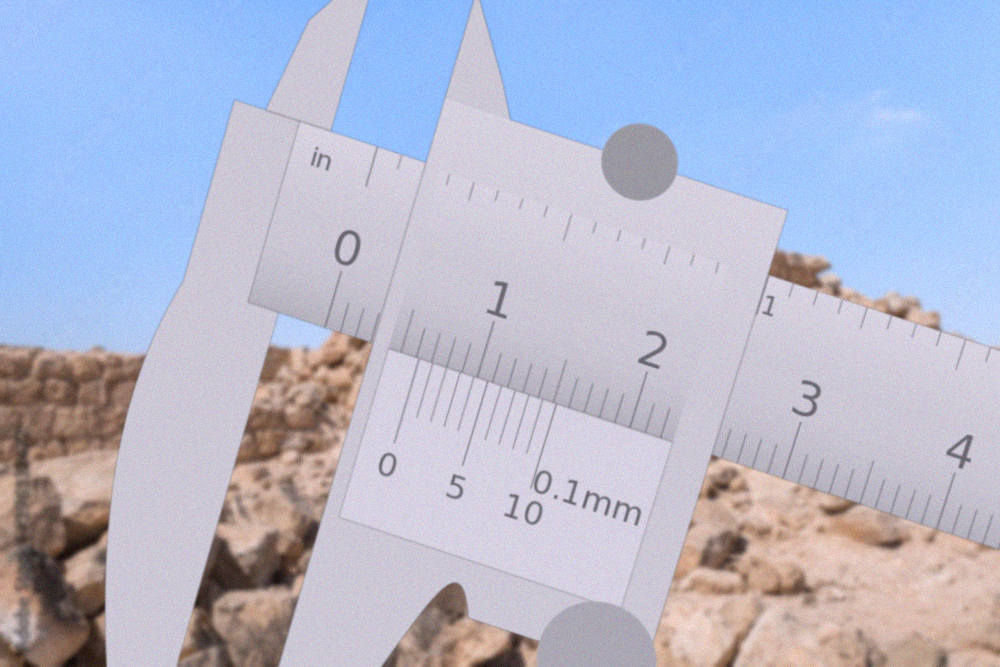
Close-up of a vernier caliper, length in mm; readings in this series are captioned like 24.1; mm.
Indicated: 6.2; mm
